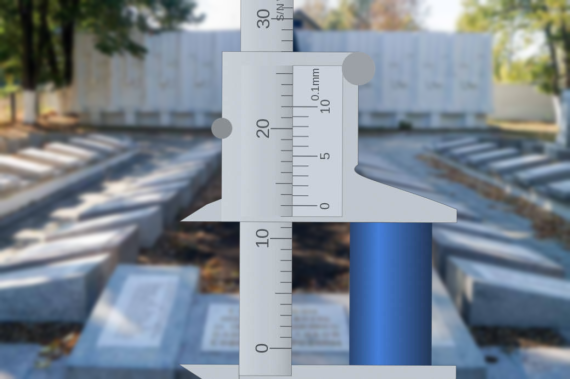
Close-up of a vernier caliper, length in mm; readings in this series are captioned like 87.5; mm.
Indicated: 13.0; mm
